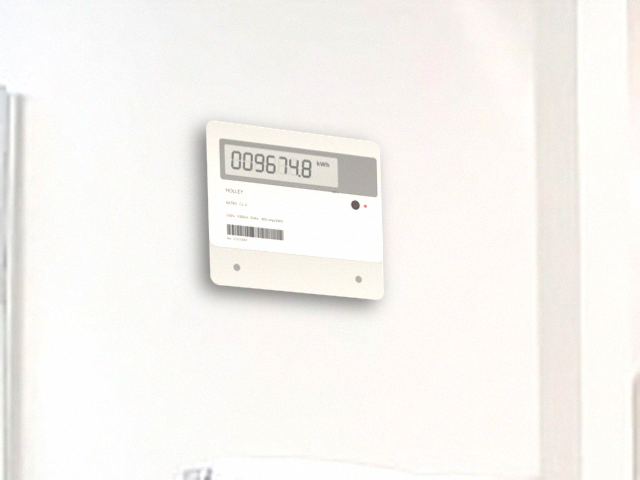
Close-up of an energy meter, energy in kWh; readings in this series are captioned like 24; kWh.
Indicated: 9674.8; kWh
